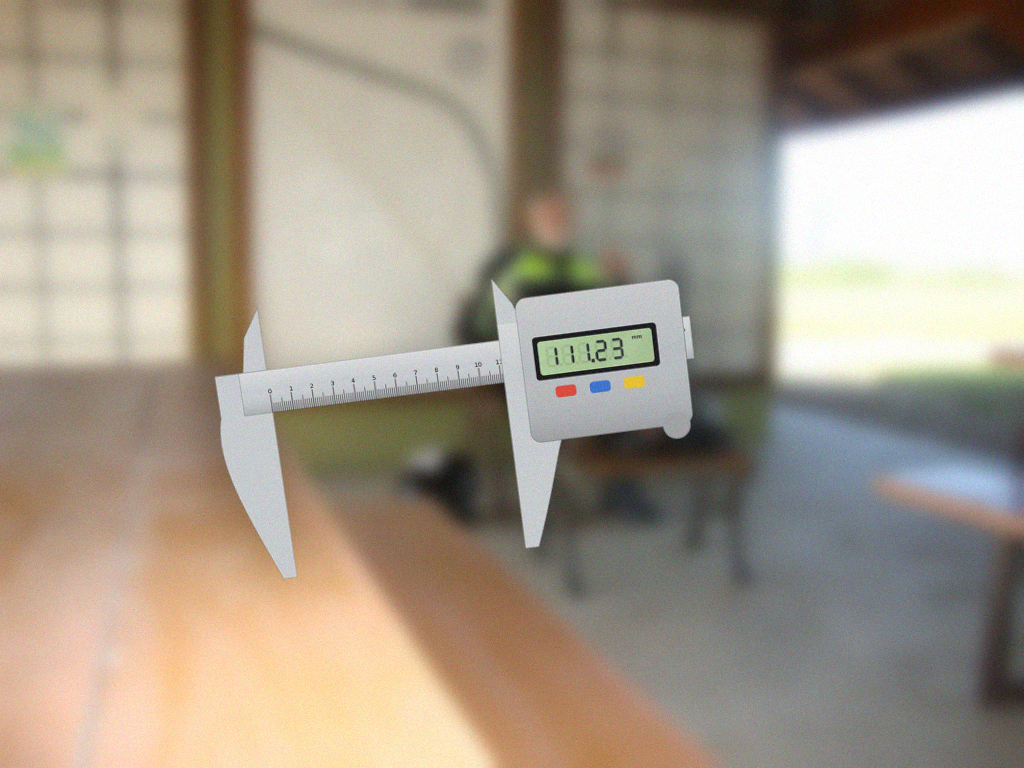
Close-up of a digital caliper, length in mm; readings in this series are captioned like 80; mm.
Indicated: 111.23; mm
